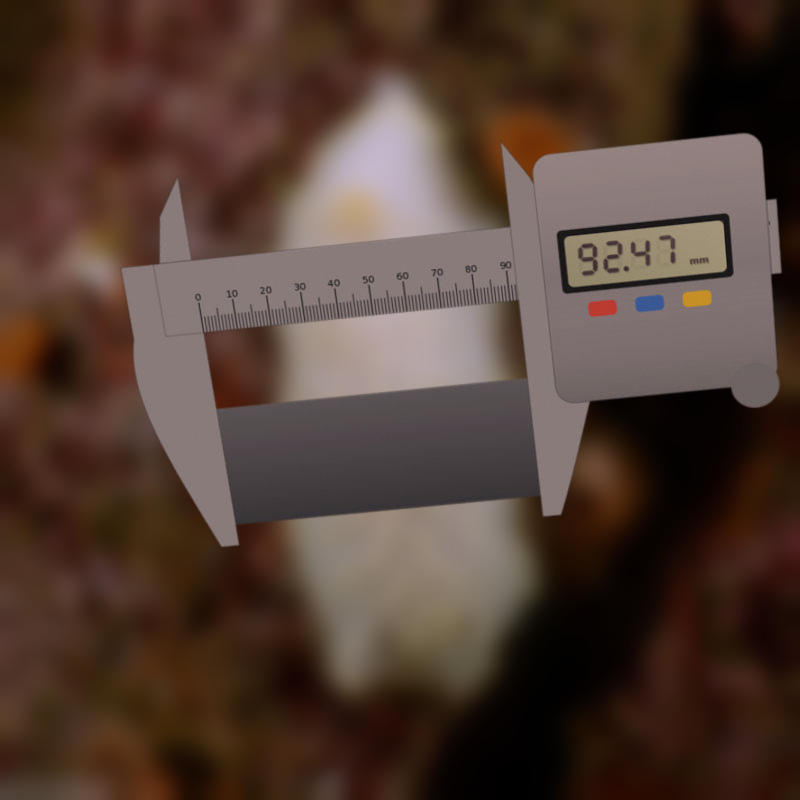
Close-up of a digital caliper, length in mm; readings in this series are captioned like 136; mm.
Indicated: 92.47; mm
